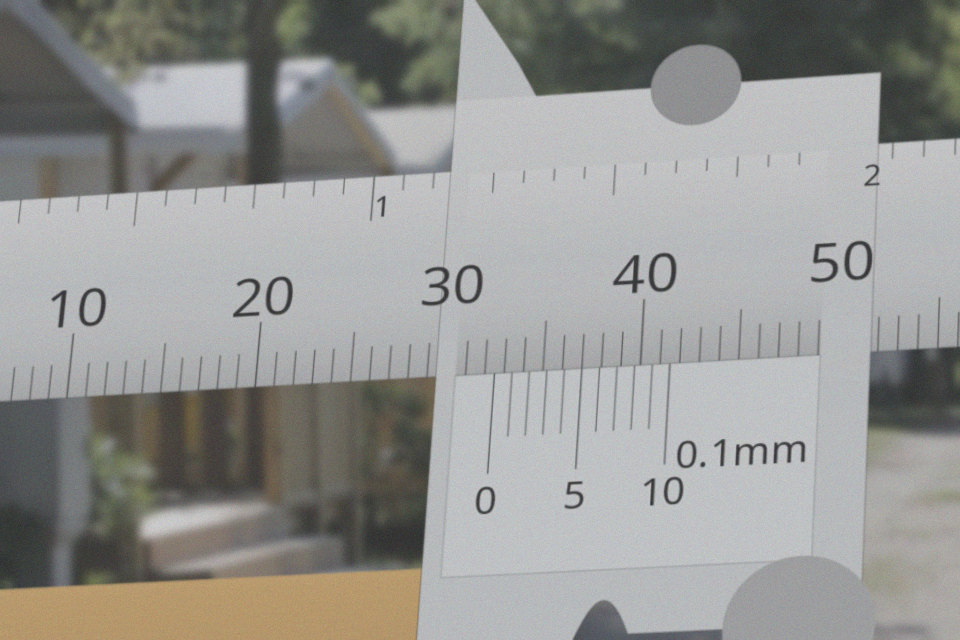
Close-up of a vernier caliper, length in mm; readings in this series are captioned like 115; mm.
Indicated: 32.5; mm
